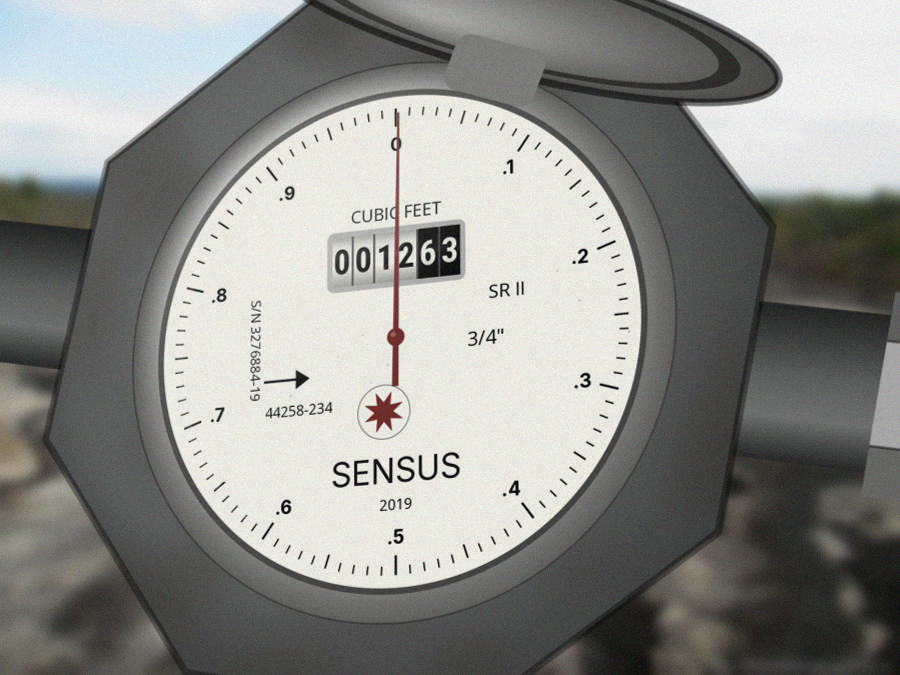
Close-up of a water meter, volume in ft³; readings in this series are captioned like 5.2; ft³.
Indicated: 1263.00; ft³
